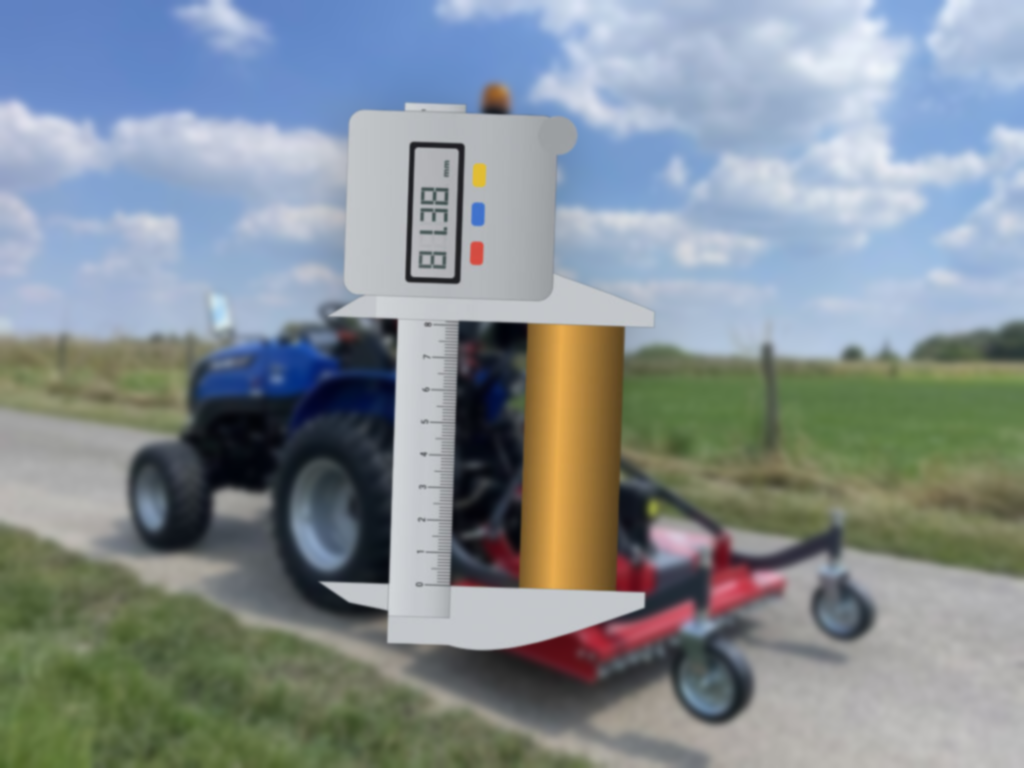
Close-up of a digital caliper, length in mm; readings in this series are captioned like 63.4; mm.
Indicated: 81.38; mm
